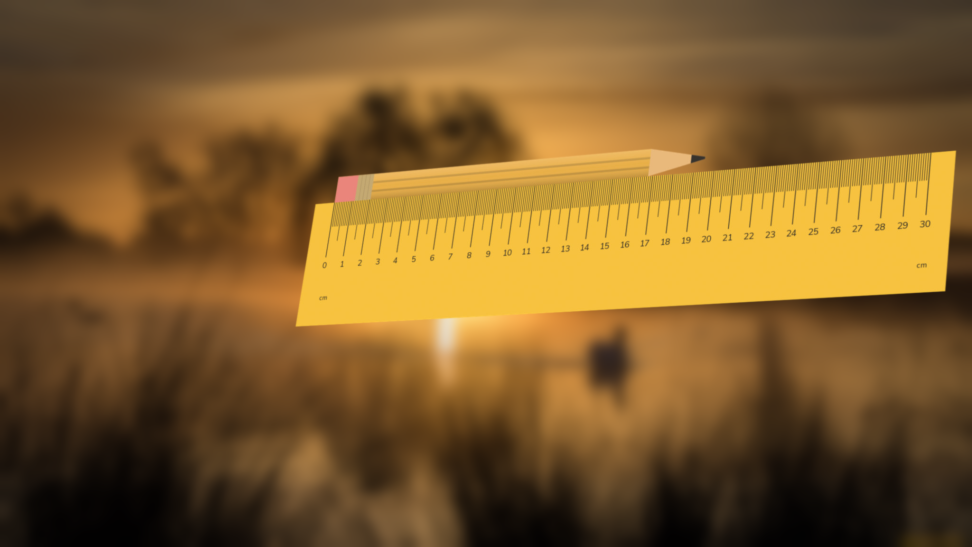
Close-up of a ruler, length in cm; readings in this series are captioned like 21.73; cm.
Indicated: 19.5; cm
